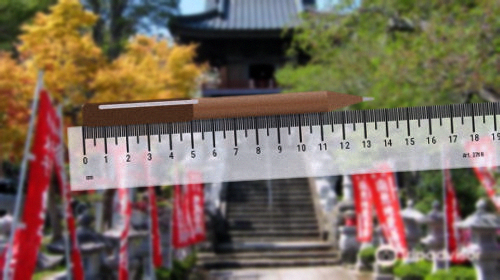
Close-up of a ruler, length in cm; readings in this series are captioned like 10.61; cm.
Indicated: 13.5; cm
